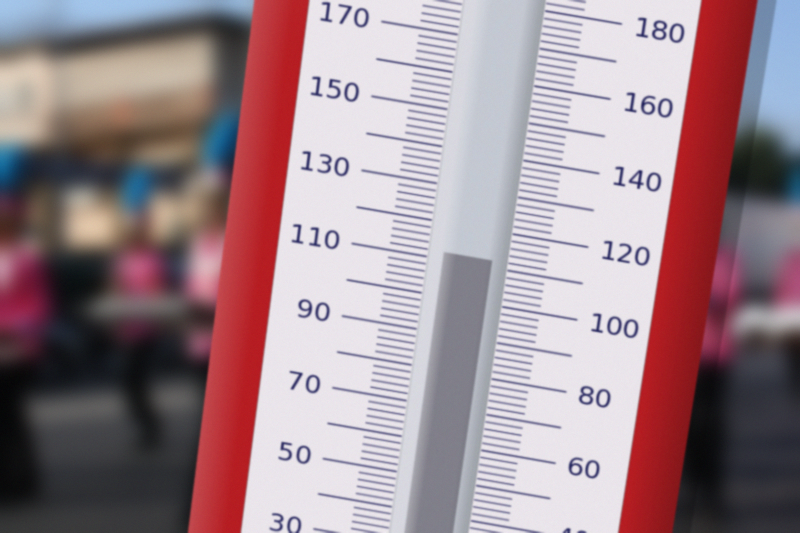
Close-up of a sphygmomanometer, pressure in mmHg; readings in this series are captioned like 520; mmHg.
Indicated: 112; mmHg
